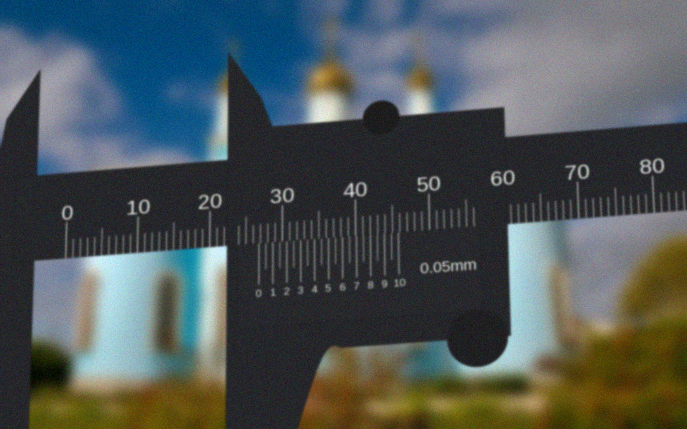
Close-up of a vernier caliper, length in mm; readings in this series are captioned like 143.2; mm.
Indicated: 26.8; mm
